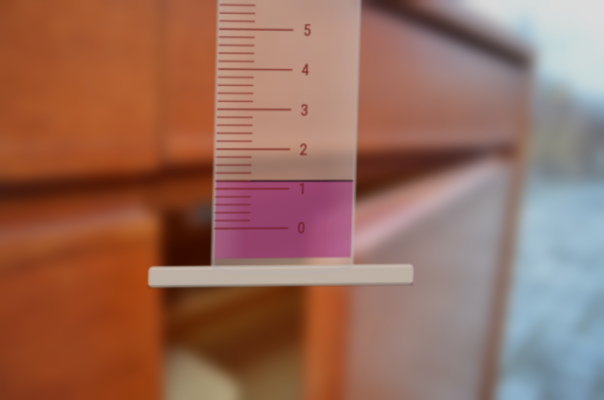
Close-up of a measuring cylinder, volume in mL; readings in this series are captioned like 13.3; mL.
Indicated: 1.2; mL
